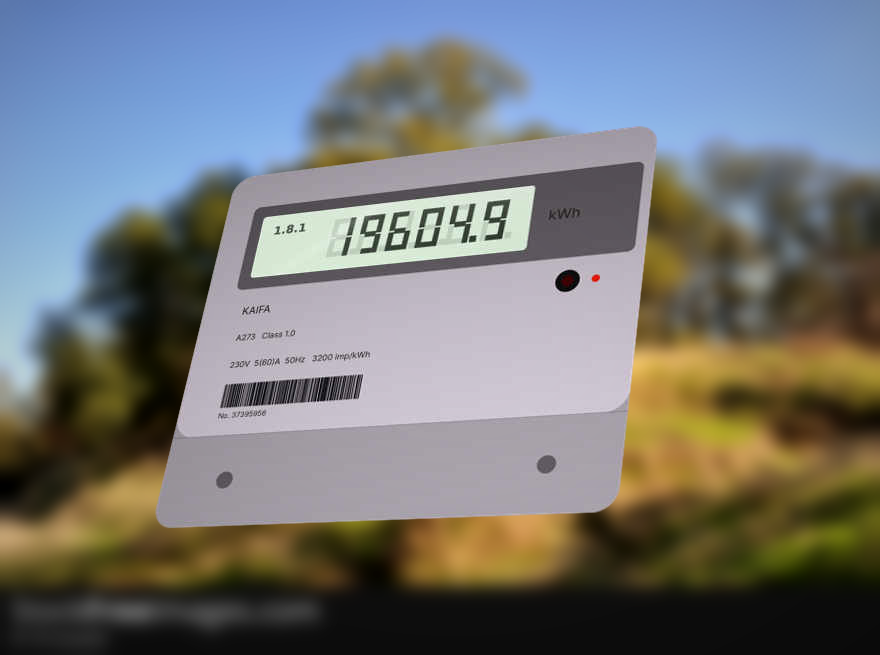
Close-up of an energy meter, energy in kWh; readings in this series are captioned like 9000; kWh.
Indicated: 19604.9; kWh
